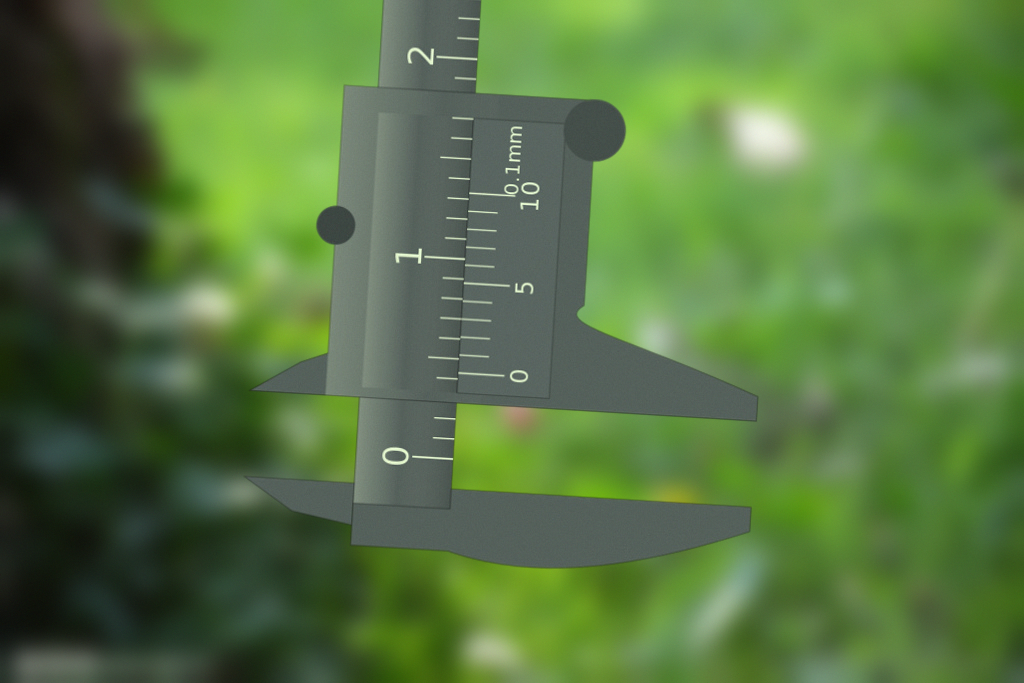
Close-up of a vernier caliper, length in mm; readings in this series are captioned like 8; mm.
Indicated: 4.3; mm
